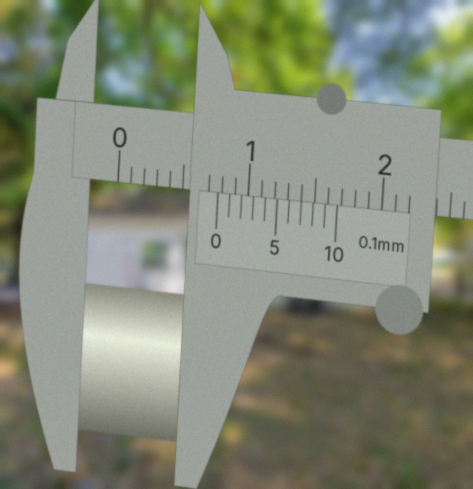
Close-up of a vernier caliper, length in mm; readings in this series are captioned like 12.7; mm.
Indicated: 7.7; mm
